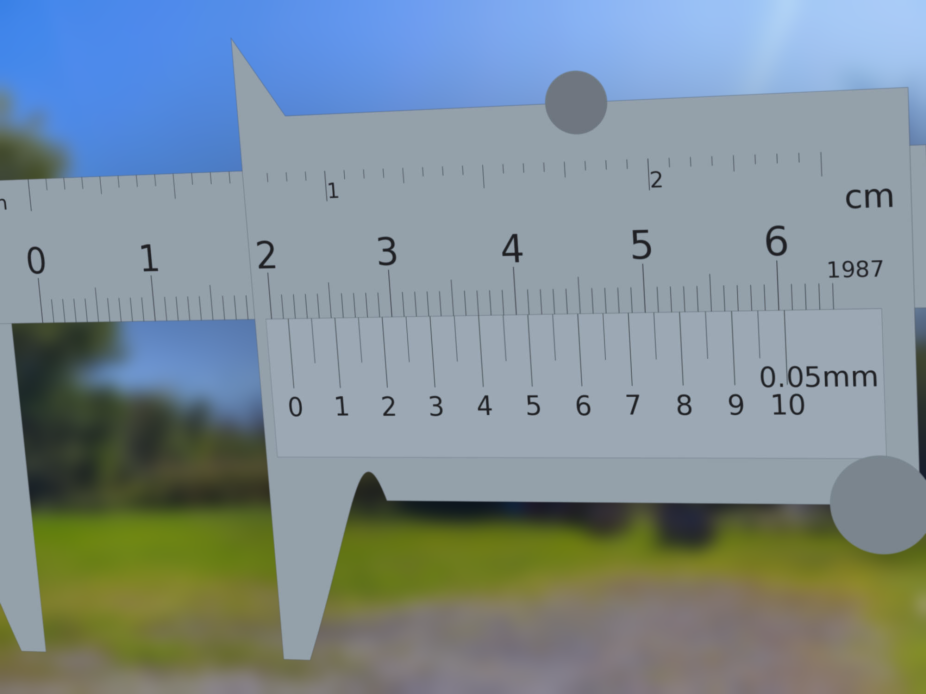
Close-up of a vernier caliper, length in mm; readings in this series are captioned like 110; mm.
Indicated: 21.4; mm
